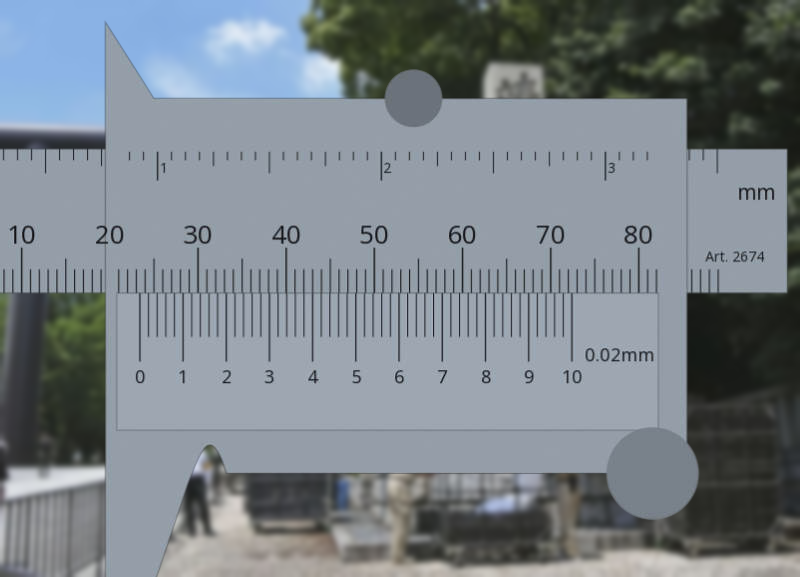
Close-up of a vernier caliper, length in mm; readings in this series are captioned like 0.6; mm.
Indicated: 23.4; mm
